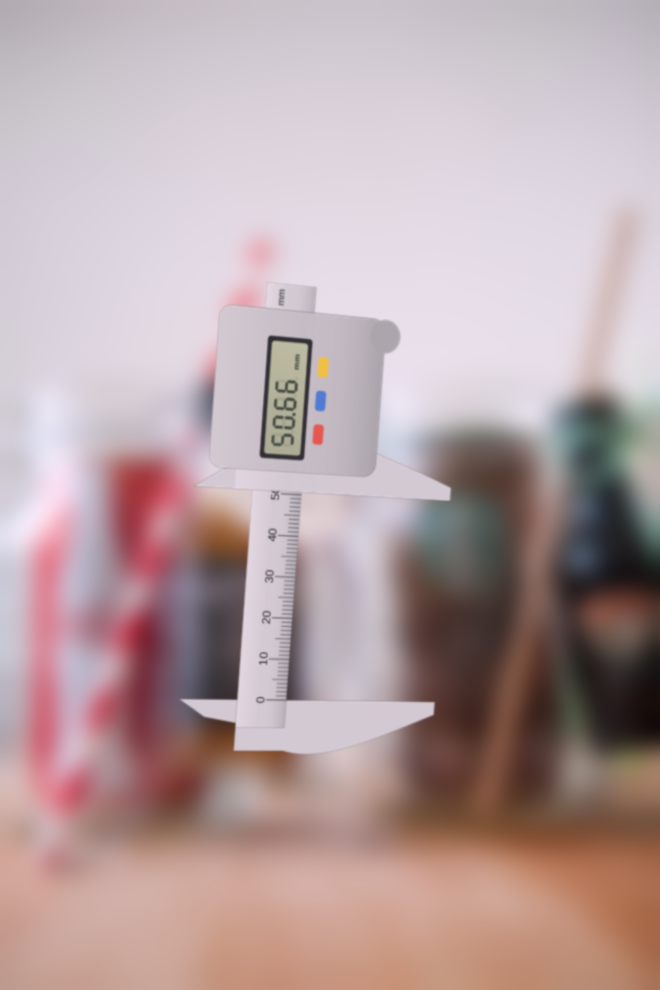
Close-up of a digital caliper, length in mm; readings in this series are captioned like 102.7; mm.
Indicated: 50.66; mm
